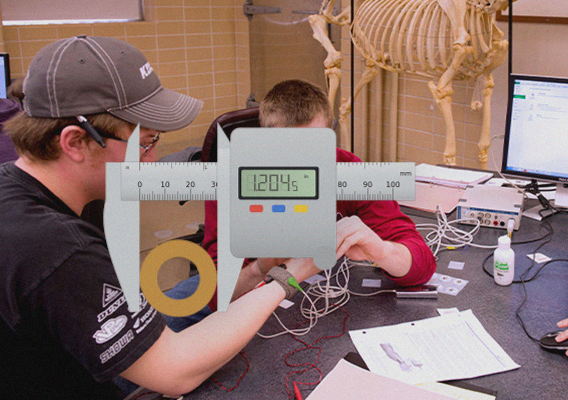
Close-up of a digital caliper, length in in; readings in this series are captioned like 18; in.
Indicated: 1.2045; in
